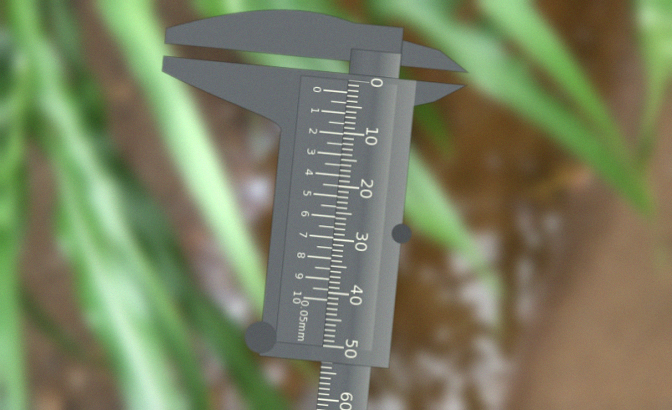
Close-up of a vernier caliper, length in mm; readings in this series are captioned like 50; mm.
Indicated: 2.4; mm
